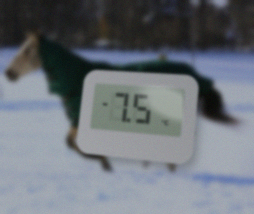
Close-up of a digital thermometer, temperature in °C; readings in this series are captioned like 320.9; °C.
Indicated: -7.5; °C
